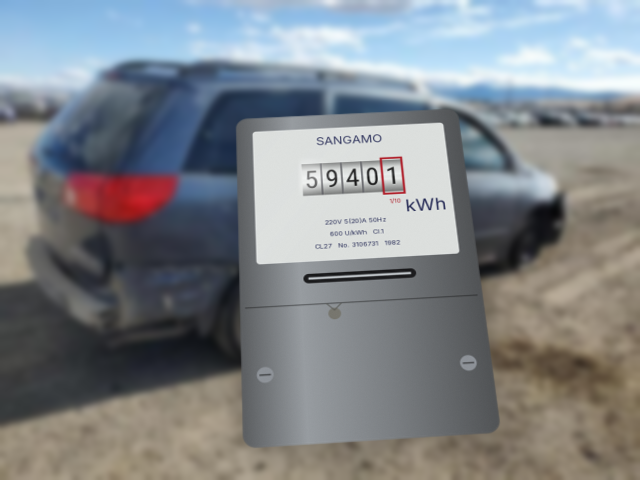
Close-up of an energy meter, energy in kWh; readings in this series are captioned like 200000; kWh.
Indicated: 5940.1; kWh
